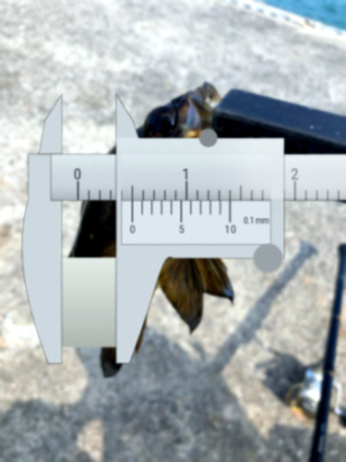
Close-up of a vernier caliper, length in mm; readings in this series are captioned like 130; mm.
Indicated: 5.0; mm
